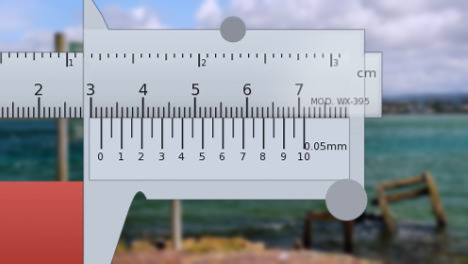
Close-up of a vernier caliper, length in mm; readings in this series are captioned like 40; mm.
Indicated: 32.0; mm
